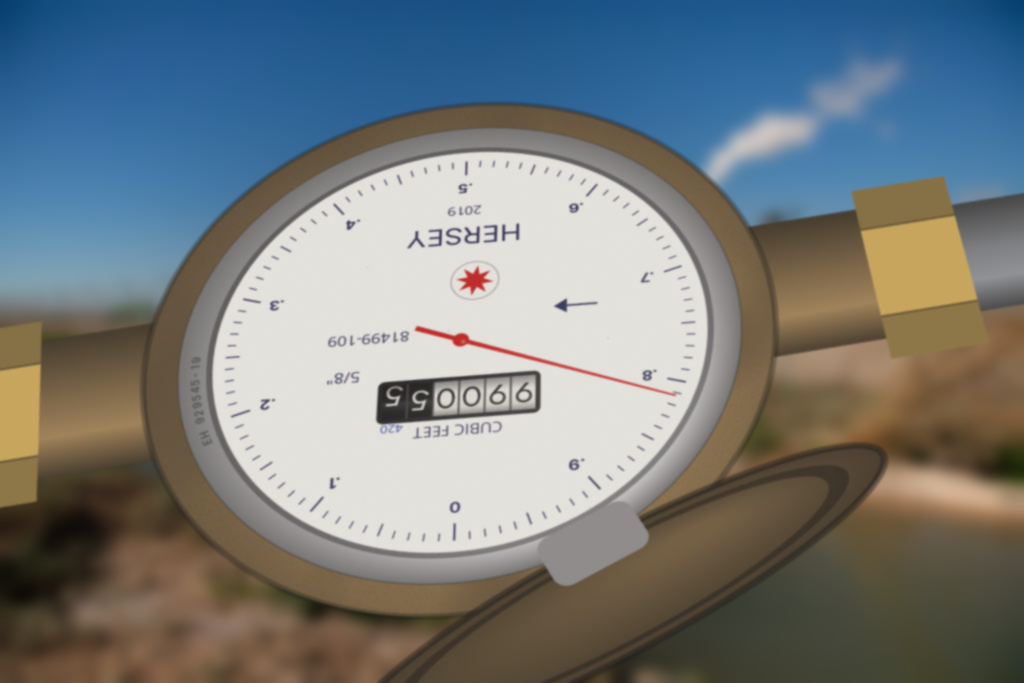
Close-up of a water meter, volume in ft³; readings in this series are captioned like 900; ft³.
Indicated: 990054.81; ft³
